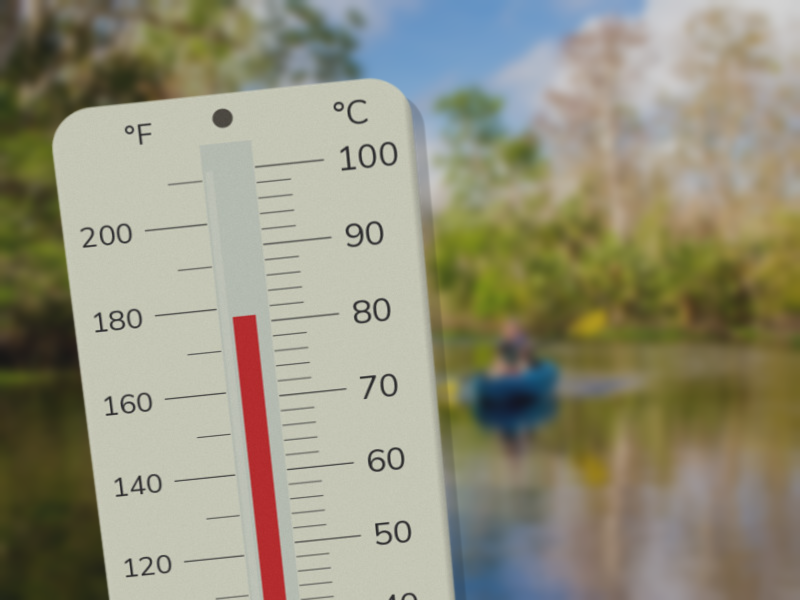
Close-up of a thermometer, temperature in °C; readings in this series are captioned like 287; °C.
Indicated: 81; °C
